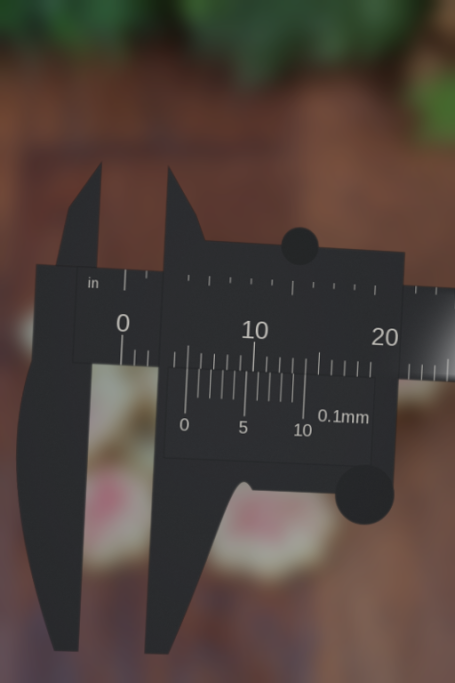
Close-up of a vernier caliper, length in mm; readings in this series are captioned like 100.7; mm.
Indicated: 5.0; mm
